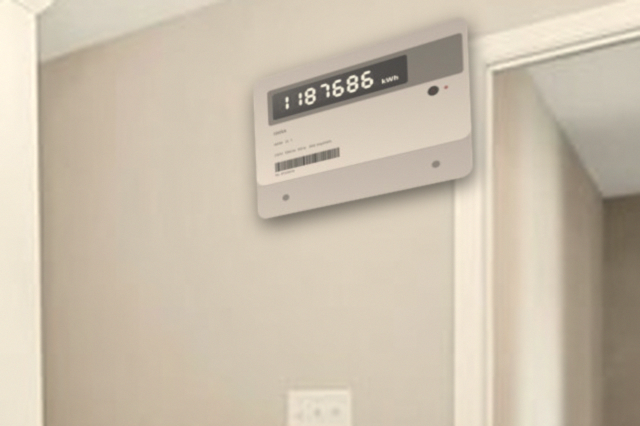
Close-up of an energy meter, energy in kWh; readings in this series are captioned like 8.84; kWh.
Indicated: 1187686; kWh
